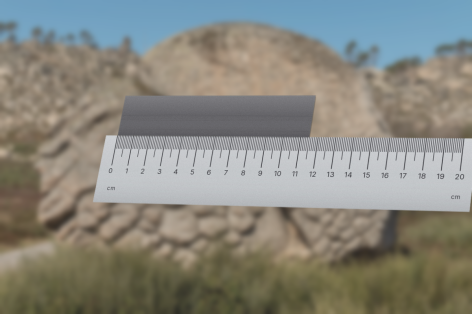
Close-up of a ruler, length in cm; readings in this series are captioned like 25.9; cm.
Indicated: 11.5; cm
